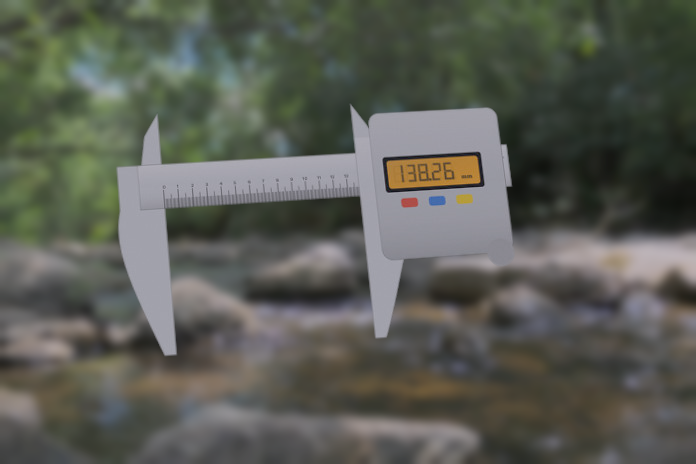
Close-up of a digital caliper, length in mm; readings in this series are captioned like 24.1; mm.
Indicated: 138.26; mm
